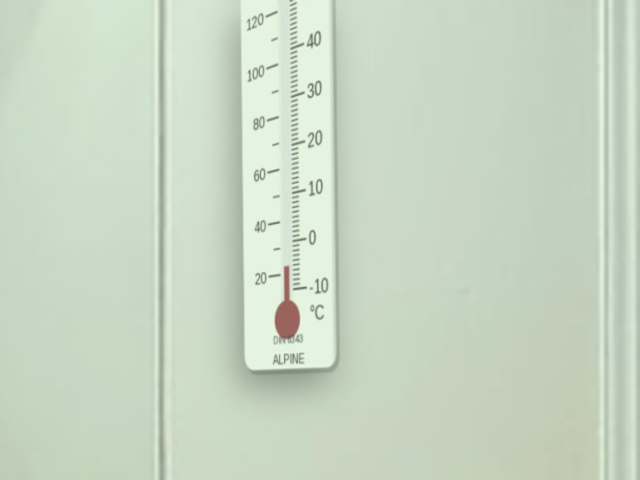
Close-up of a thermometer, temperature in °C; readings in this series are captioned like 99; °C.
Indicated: -5; °C
